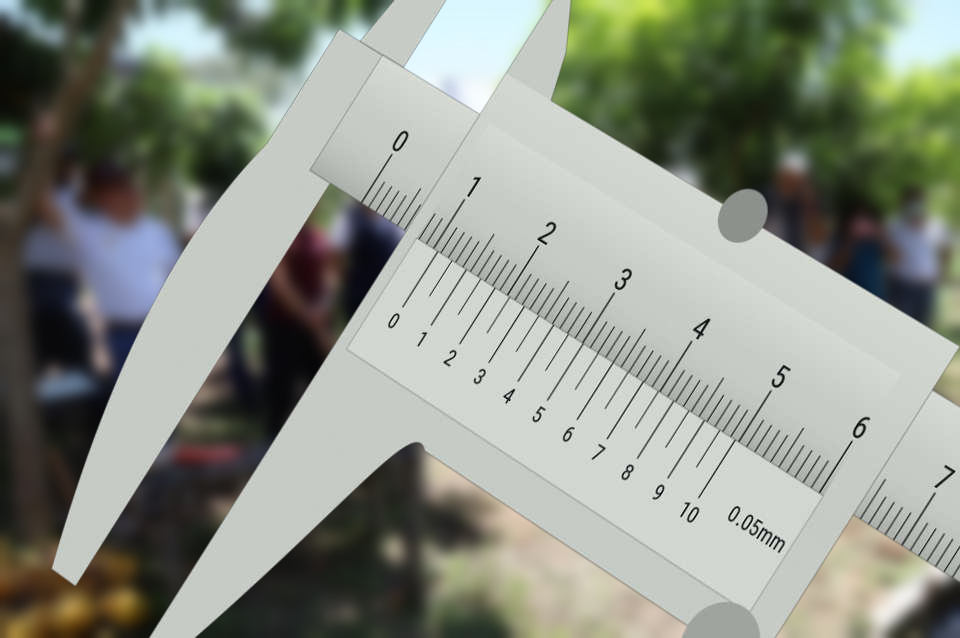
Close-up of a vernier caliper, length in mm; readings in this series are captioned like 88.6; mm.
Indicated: 10.6; mm
